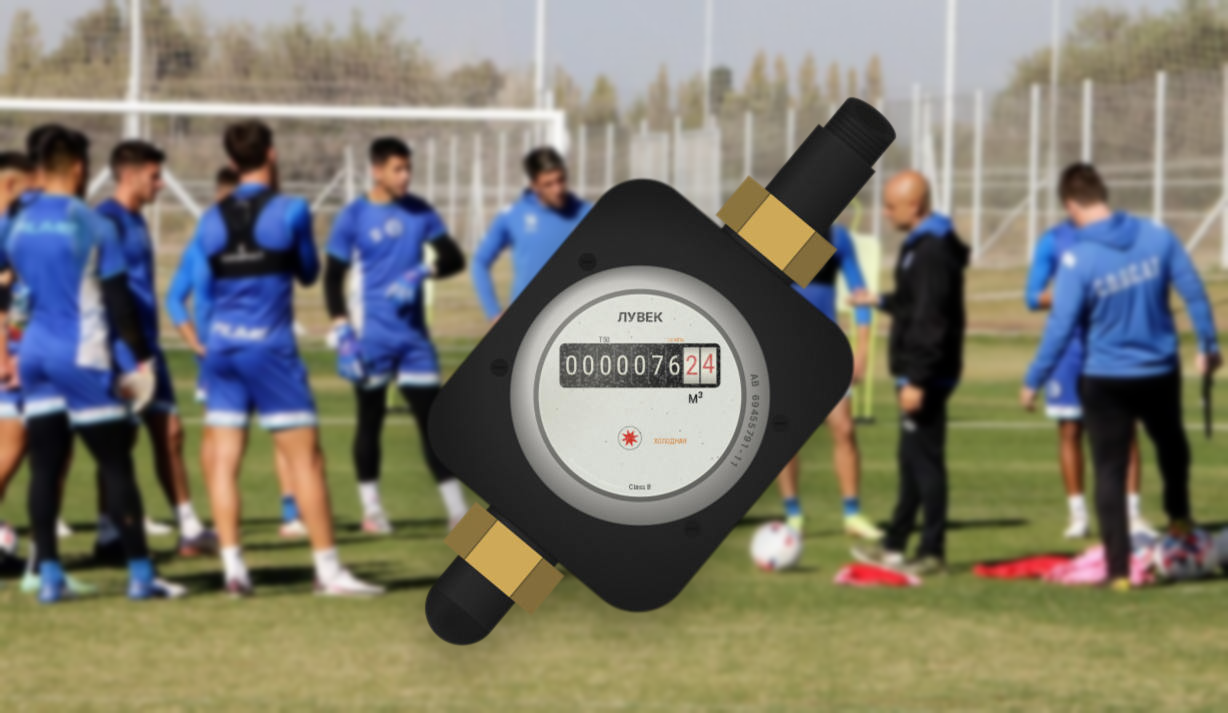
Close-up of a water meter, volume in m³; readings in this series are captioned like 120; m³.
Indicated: 76.24; m³
